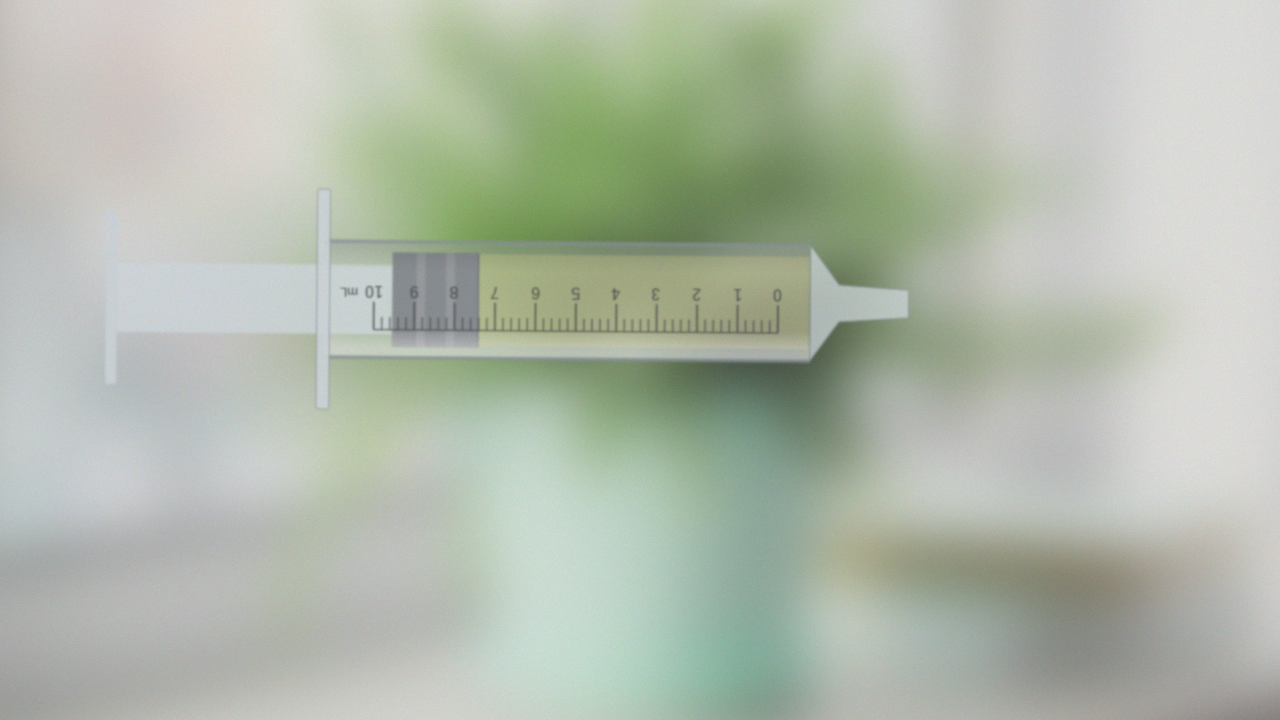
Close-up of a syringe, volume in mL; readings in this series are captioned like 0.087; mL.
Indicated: 7.4; mL
